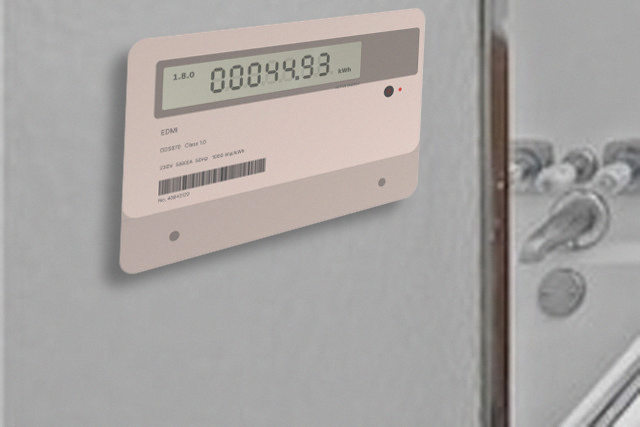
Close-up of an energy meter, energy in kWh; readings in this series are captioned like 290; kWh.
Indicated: 44.93; kWh
